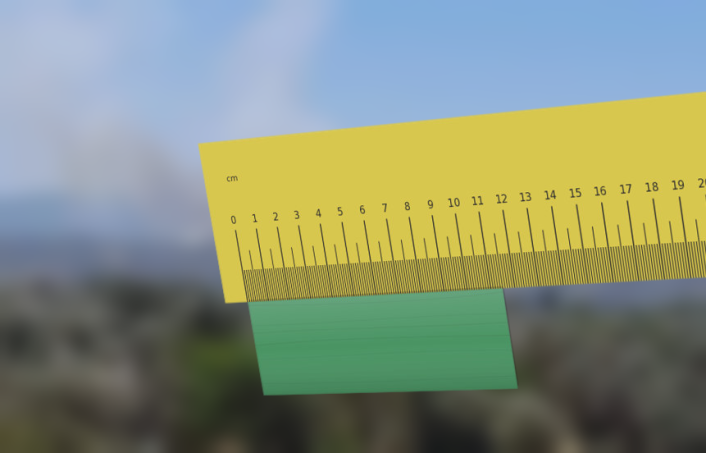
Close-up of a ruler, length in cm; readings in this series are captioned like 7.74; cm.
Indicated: 11.5; cm
